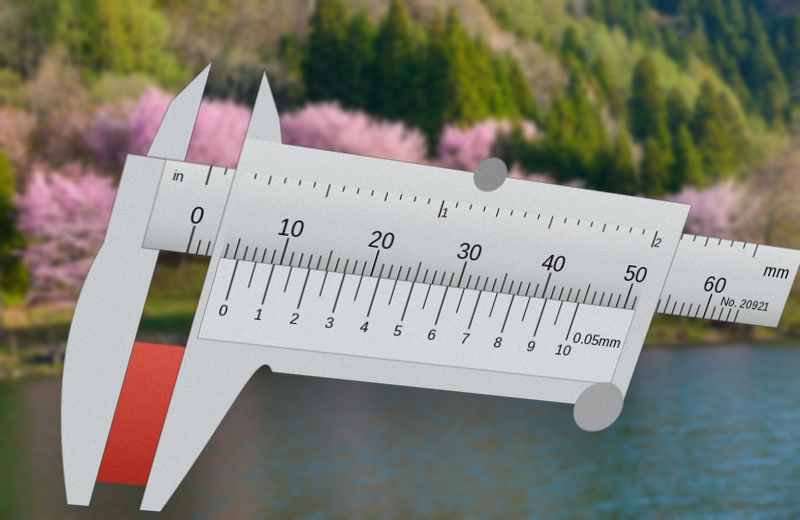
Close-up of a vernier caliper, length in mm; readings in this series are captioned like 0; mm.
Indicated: 5.4; mm
